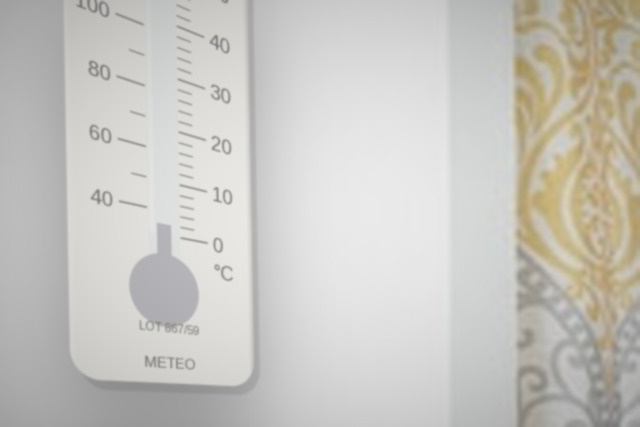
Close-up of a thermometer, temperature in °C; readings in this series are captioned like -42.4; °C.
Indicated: 2; °C
